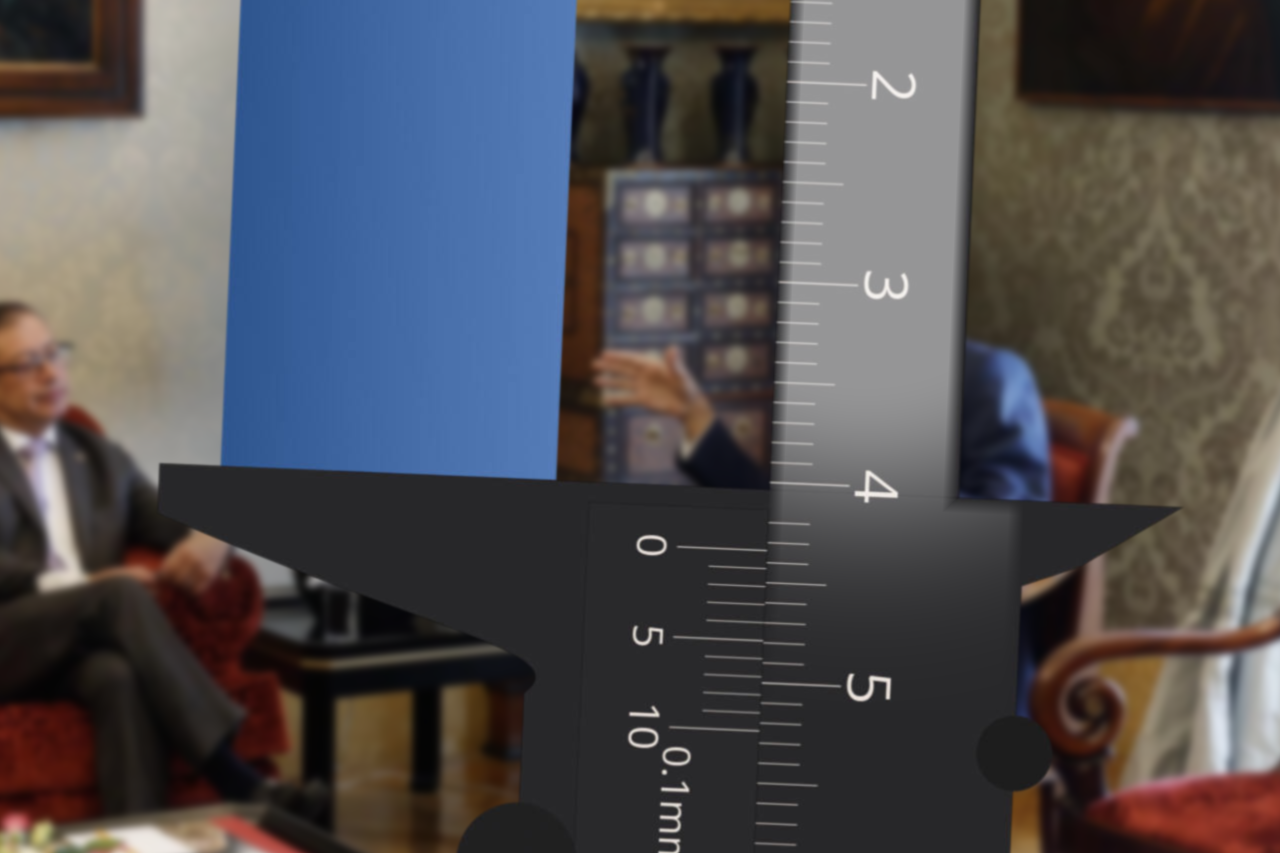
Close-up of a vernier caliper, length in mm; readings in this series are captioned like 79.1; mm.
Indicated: 43.4; mm
